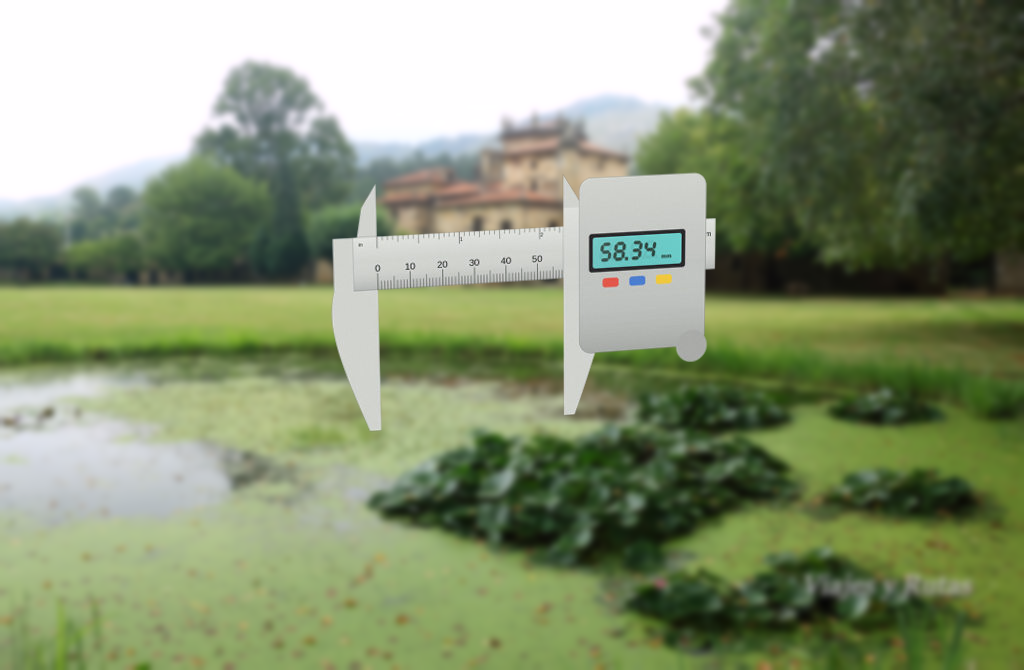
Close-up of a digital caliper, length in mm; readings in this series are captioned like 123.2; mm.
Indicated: 58.34; mm
